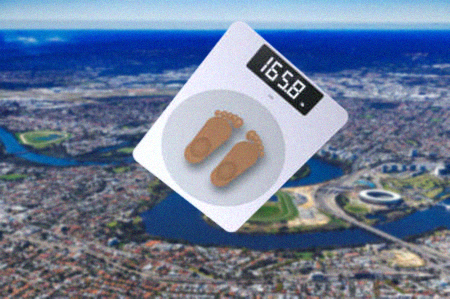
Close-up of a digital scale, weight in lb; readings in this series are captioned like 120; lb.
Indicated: 165.8; lb
